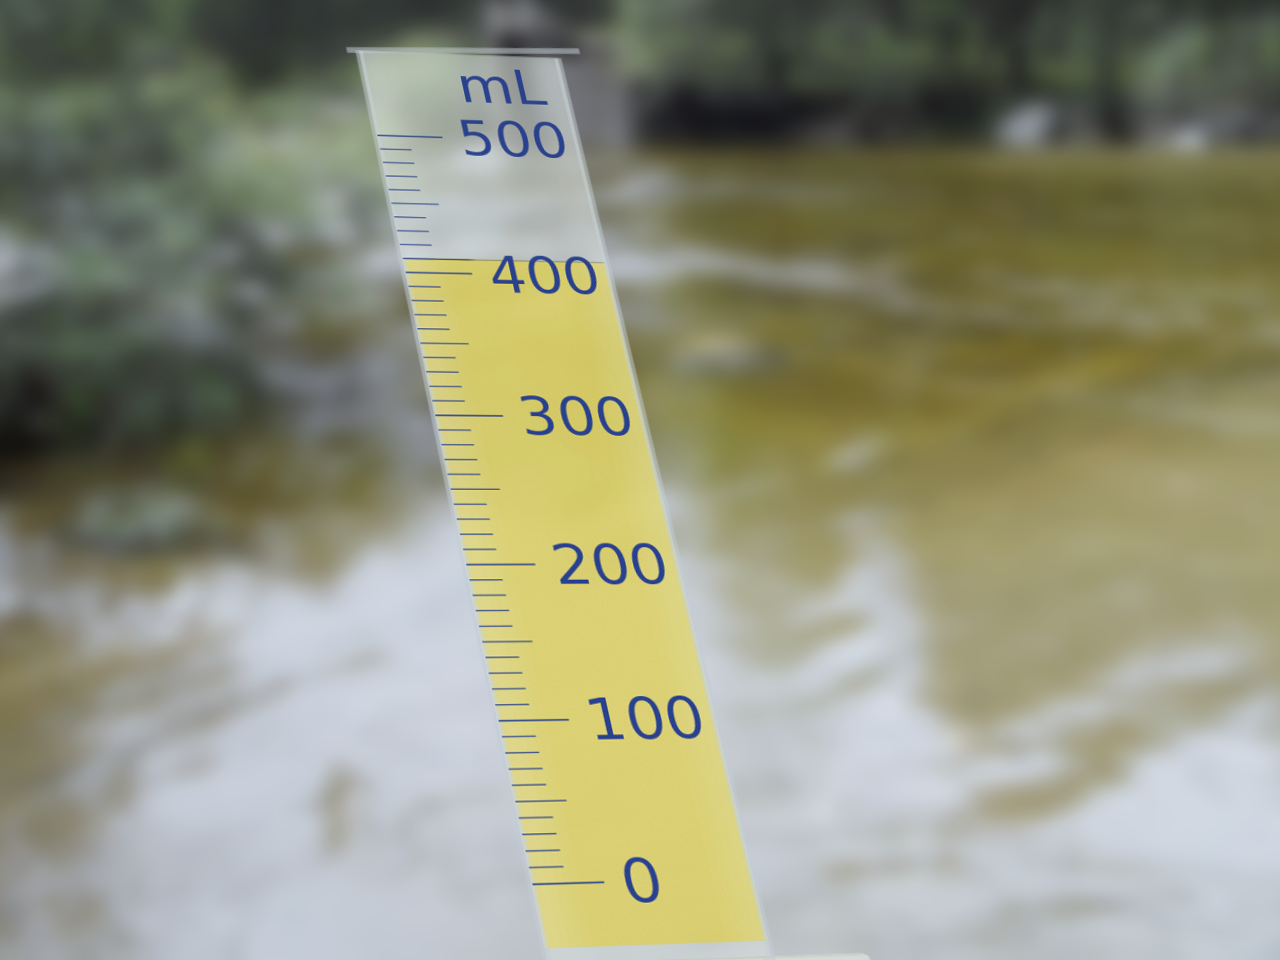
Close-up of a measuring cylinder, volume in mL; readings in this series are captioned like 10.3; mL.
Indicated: 410; mL
